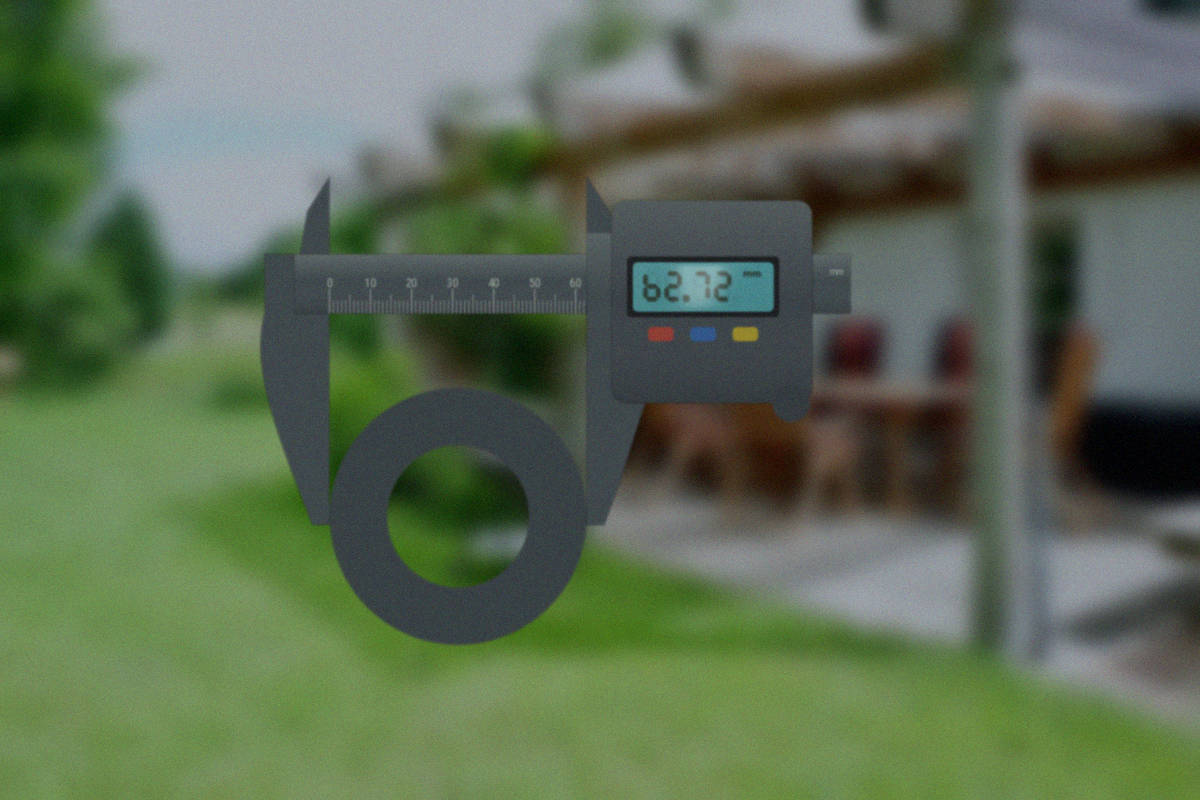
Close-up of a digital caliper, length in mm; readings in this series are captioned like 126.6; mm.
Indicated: 62.72; mm
